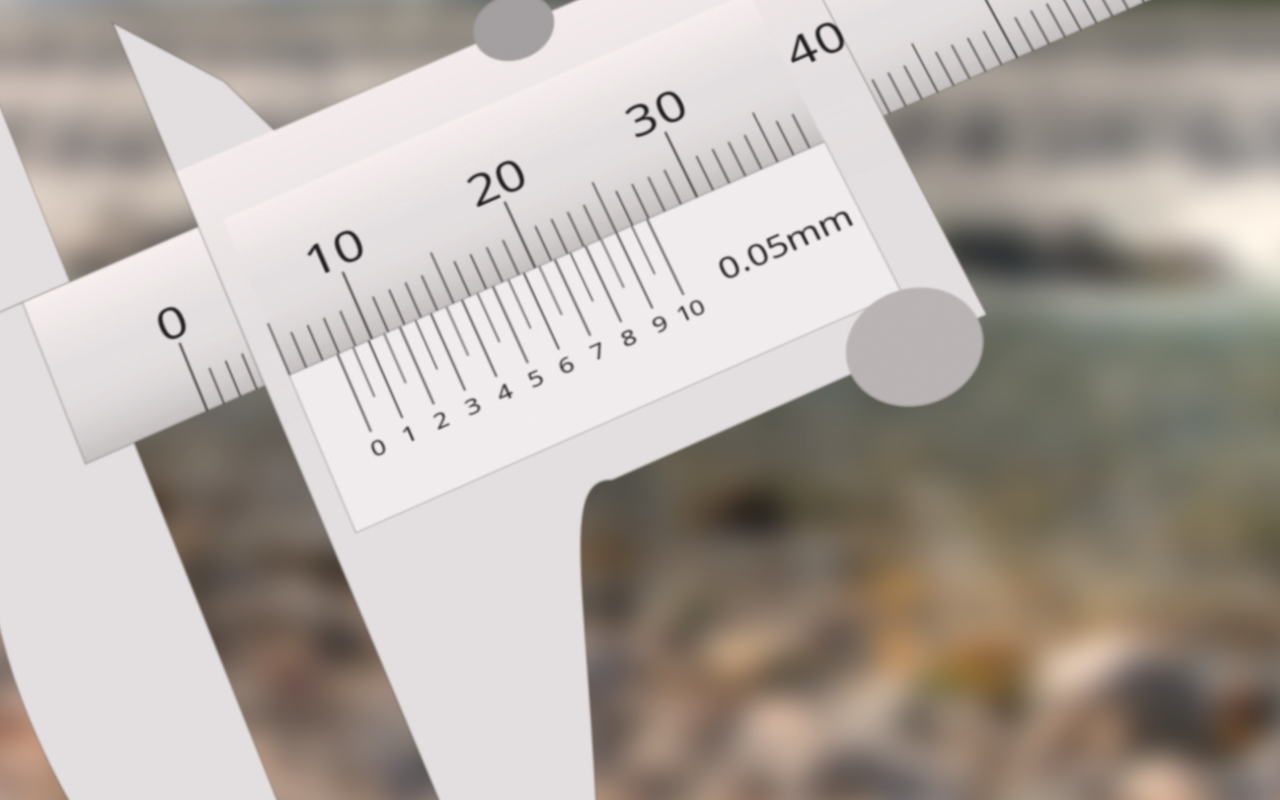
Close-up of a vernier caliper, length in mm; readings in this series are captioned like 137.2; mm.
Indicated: 7.9; mm
